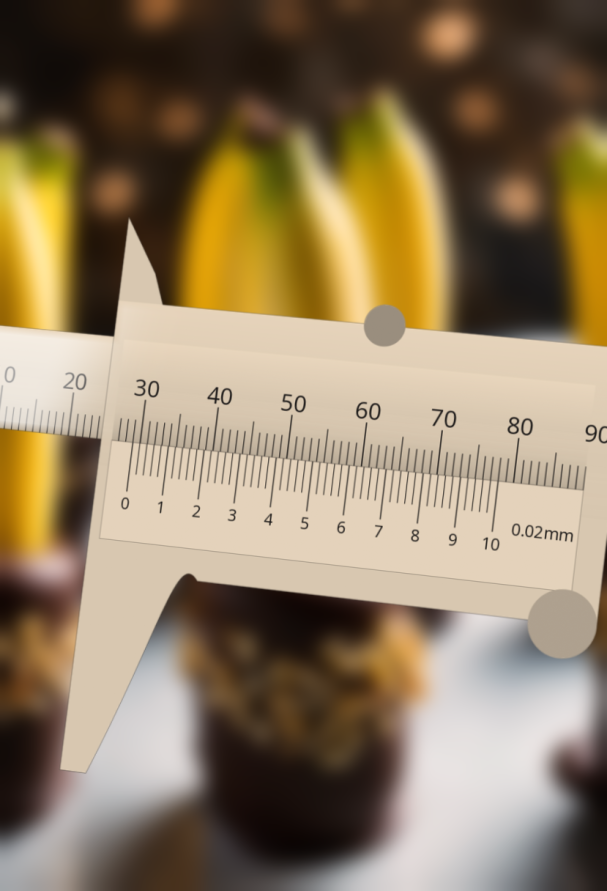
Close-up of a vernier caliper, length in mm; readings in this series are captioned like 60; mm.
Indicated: 29.0; mm
